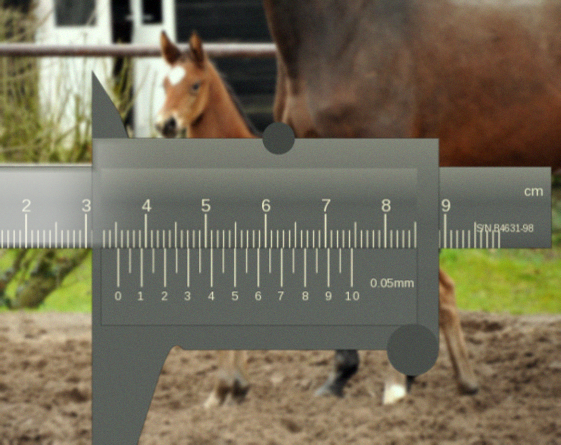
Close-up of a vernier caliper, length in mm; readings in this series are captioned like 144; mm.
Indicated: 35.4; mm
